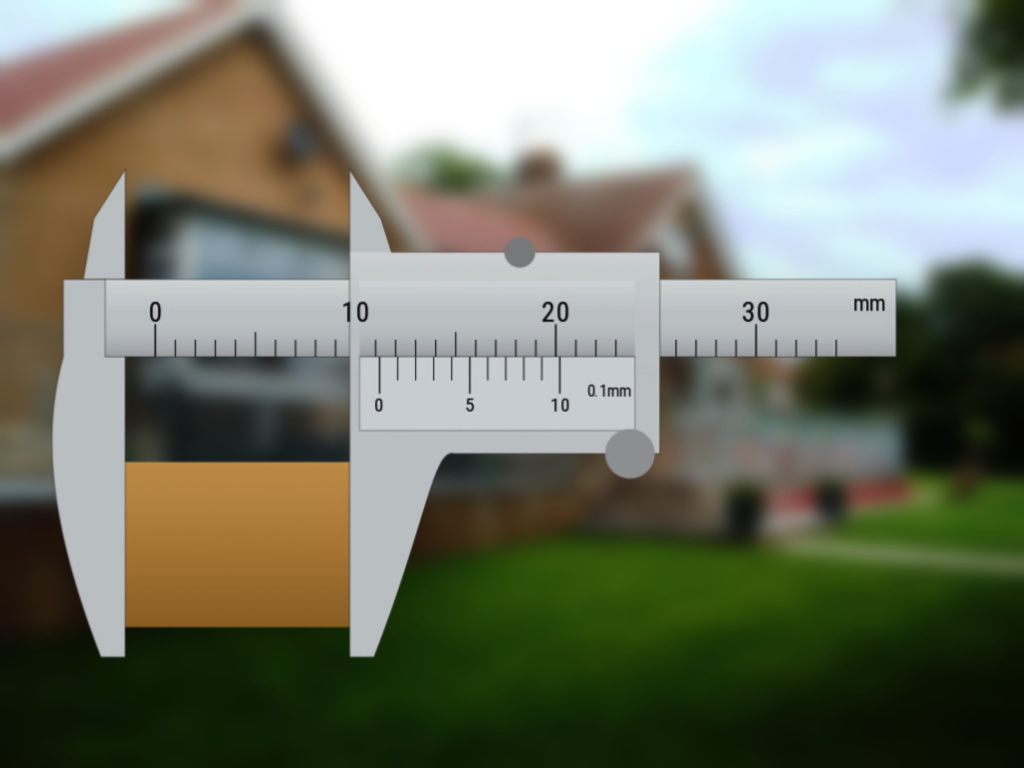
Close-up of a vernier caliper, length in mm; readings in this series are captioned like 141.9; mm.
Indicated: 11.2; mm
